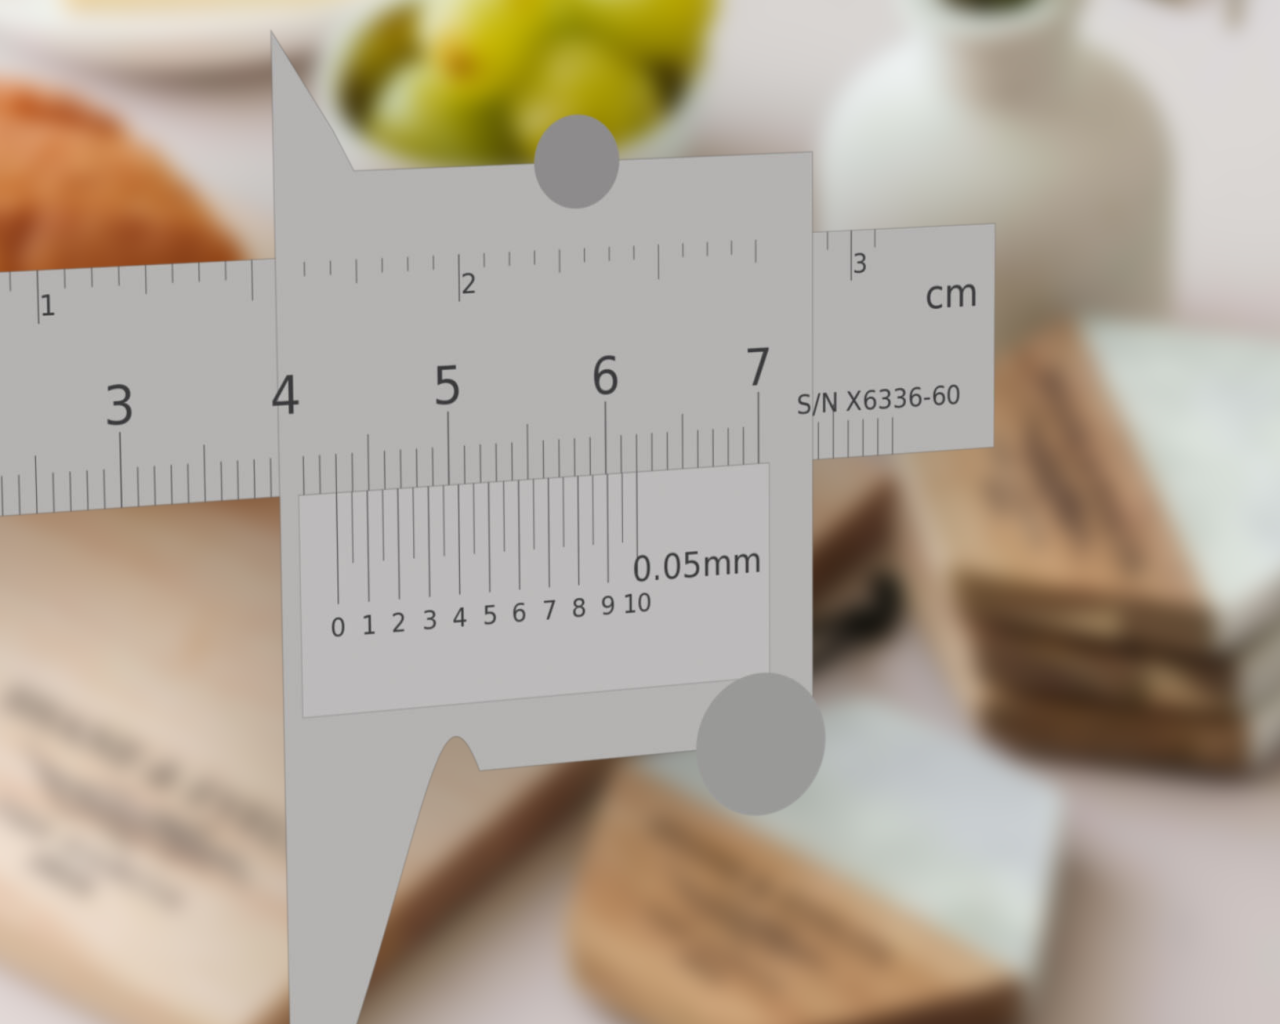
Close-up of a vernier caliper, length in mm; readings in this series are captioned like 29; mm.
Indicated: 43.0; mm
